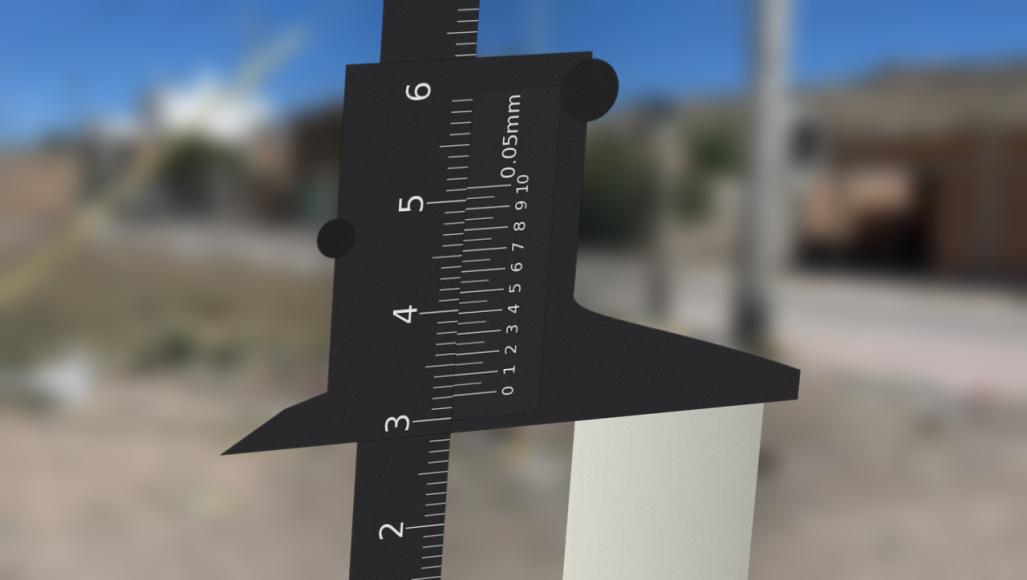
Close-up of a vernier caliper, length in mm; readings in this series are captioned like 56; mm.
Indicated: 32.1; mm
